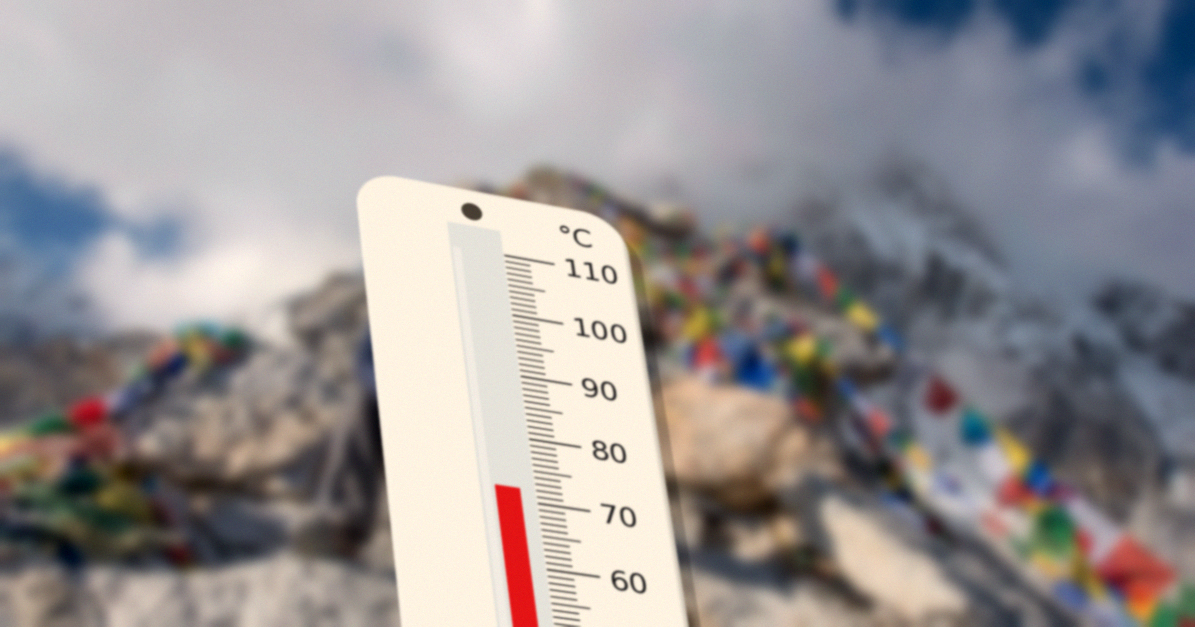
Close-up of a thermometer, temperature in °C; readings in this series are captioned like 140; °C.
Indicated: 72; °C
